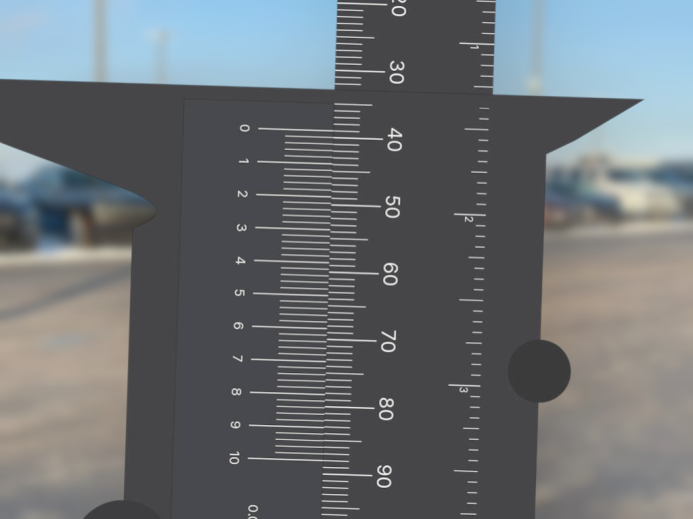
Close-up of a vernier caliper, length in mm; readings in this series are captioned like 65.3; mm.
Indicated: 39.0; mm
